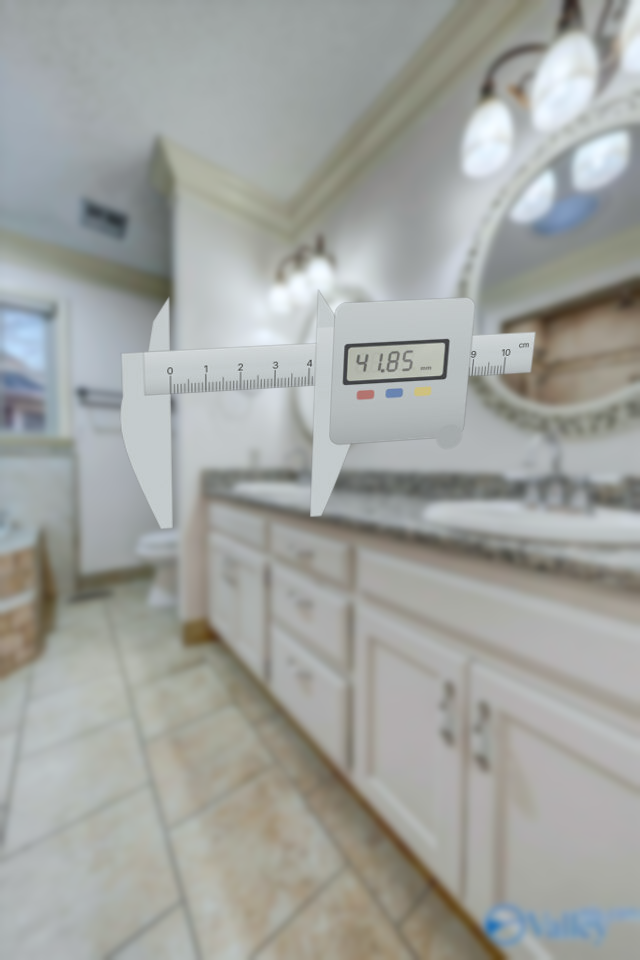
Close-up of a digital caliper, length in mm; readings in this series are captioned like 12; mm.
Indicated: 41.85; mm
